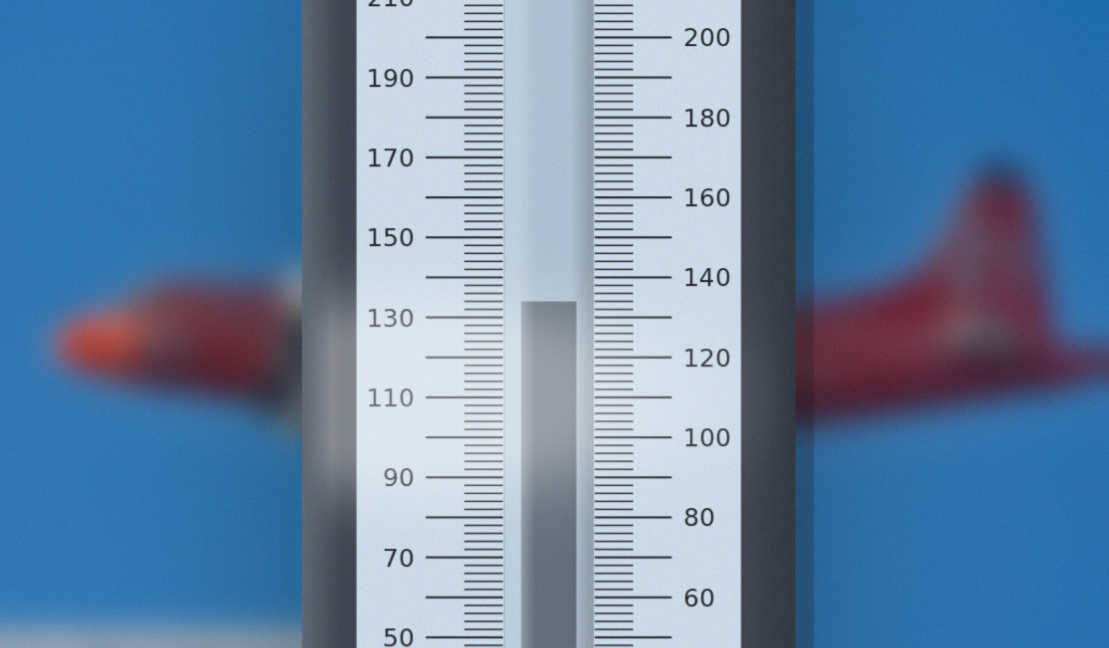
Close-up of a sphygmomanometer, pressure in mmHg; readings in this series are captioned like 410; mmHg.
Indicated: 134; mmHg
